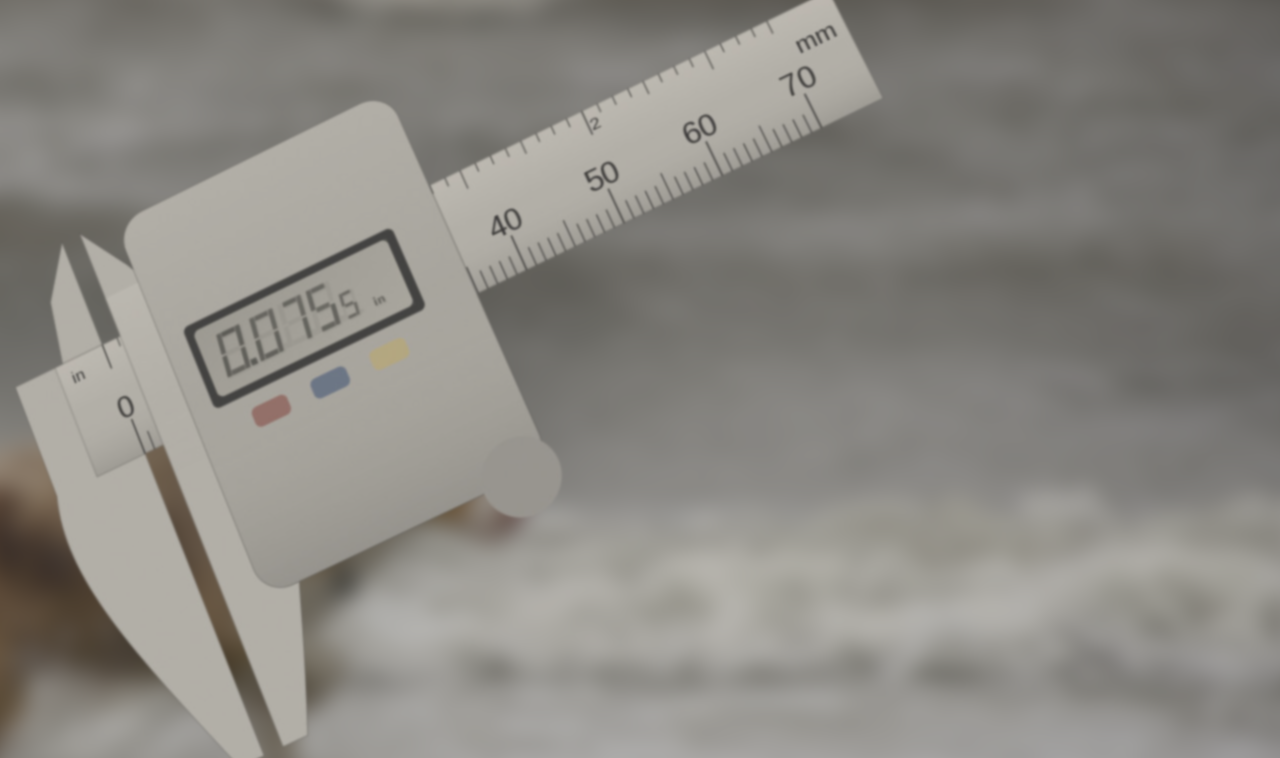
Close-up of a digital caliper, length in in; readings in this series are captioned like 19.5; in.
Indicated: 0.0755; in
